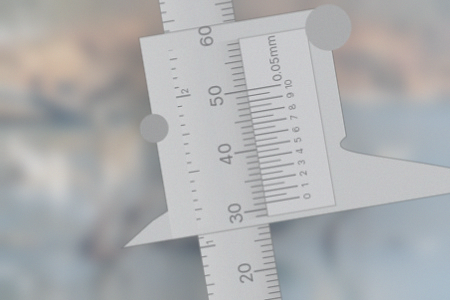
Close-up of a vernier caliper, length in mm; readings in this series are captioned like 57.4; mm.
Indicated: 31.0; mm
